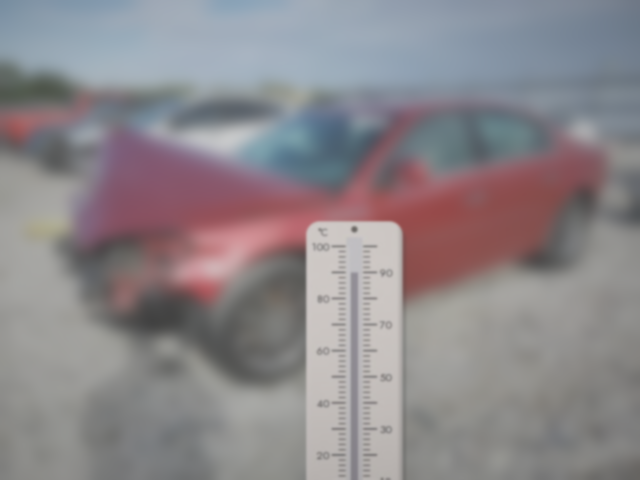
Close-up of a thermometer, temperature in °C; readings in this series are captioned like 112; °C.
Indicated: 90; °C
